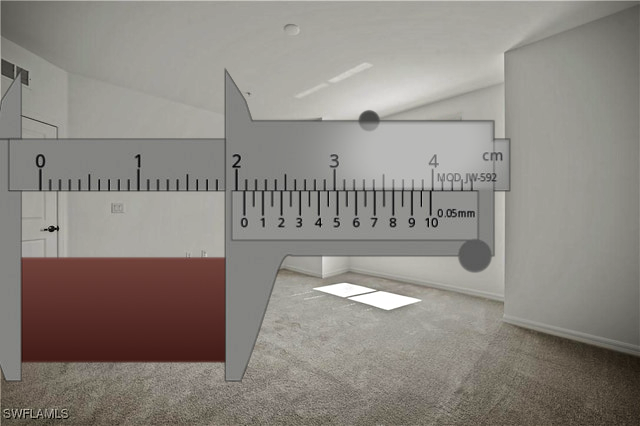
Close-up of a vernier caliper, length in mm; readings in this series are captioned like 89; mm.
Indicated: 20.8; mm
